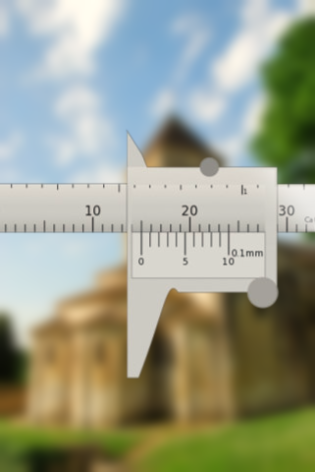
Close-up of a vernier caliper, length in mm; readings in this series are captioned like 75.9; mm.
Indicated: 15.0; mm
